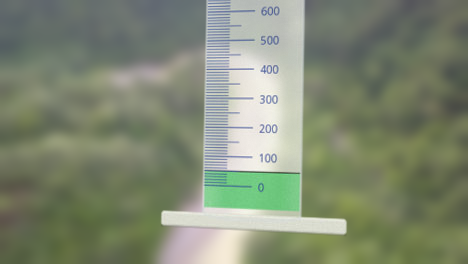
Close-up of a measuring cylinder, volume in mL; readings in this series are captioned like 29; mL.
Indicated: 50; mL
